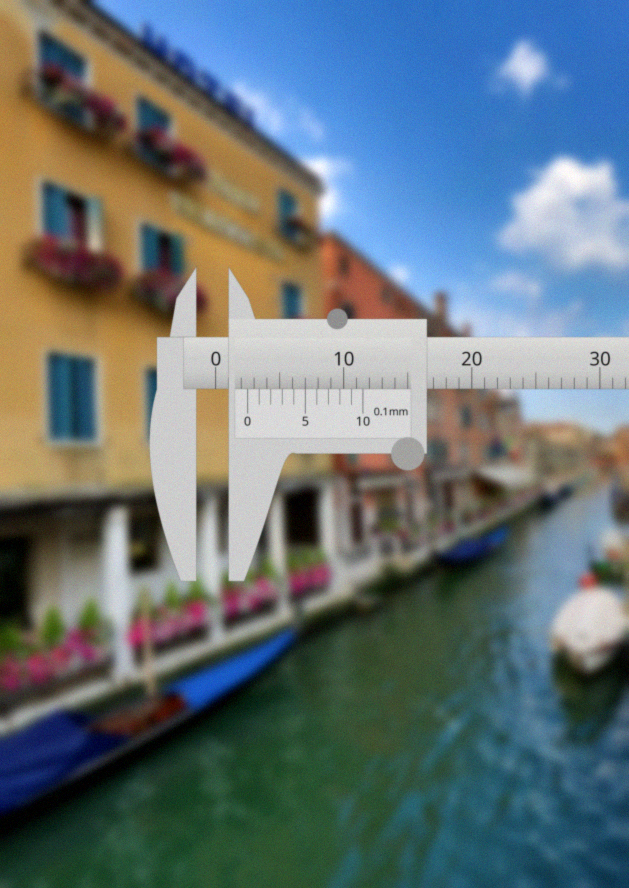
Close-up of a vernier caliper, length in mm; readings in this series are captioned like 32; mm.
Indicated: 2.5; mm
